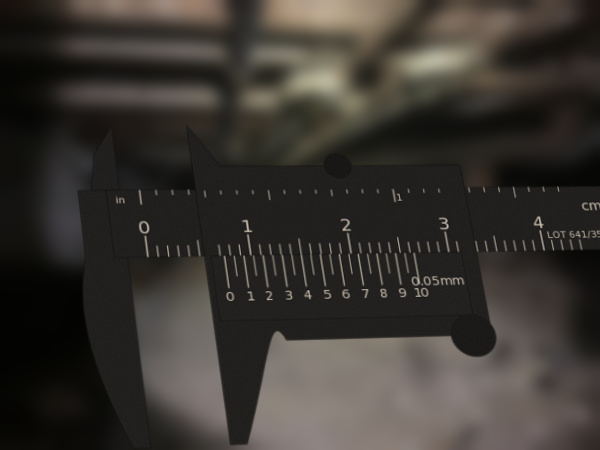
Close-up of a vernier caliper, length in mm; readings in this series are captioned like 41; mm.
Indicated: 7.4; mm
